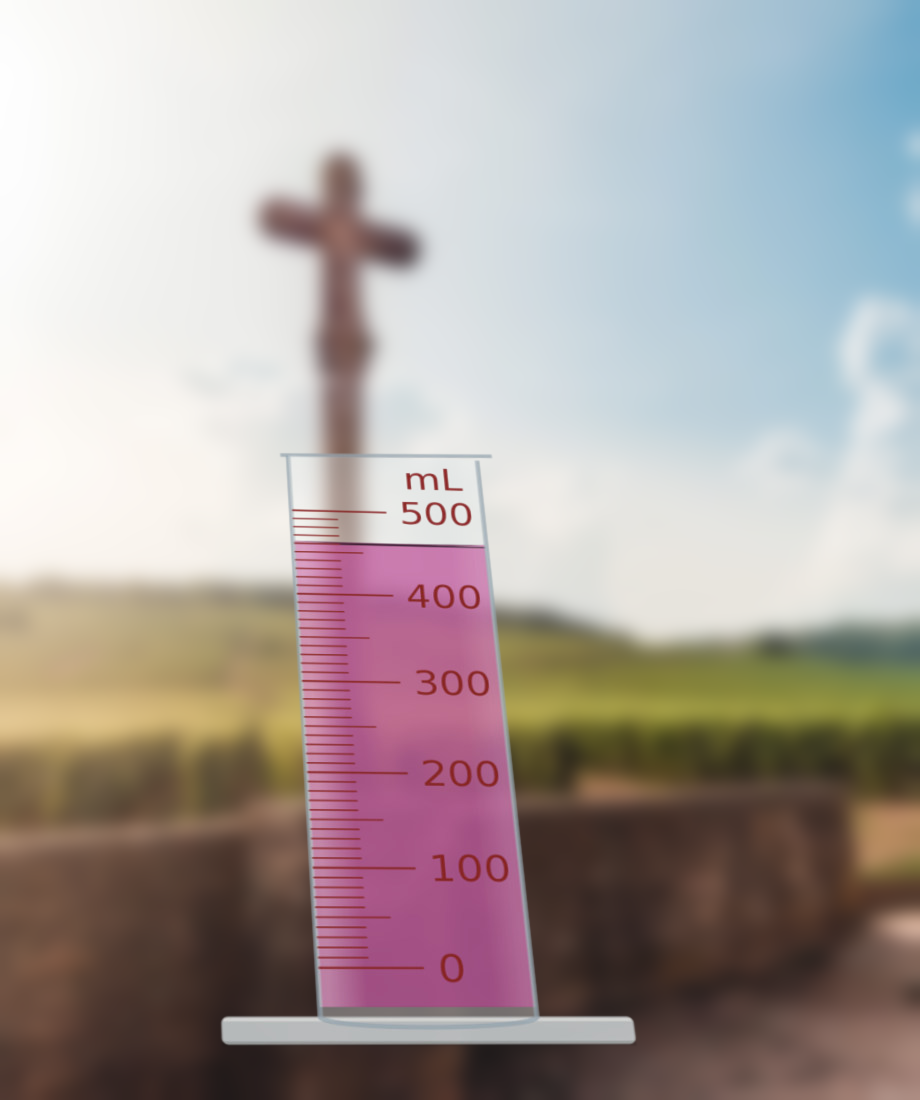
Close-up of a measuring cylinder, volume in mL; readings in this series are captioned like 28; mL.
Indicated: 460; mL
